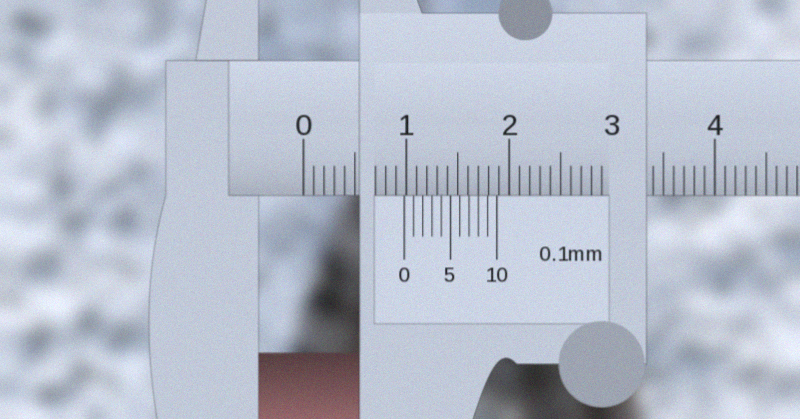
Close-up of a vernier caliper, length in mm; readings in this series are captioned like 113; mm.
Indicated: 9.8; mm
